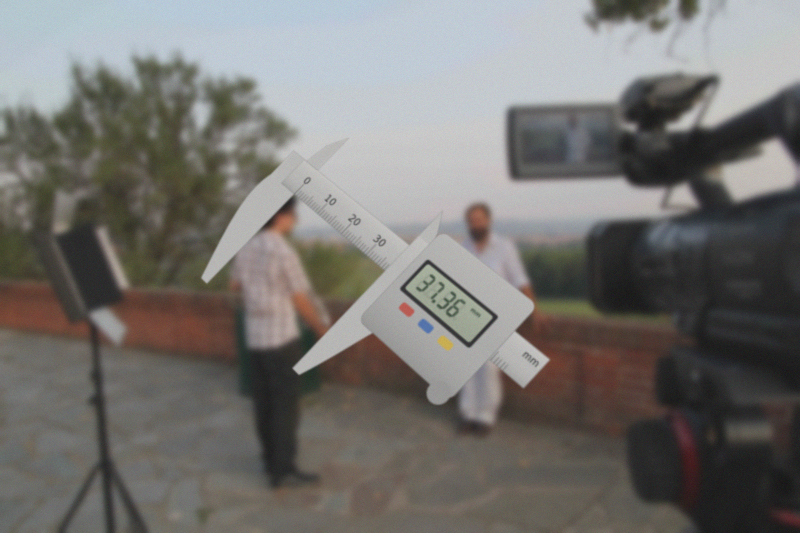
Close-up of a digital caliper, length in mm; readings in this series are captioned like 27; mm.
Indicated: 37.36; mm
